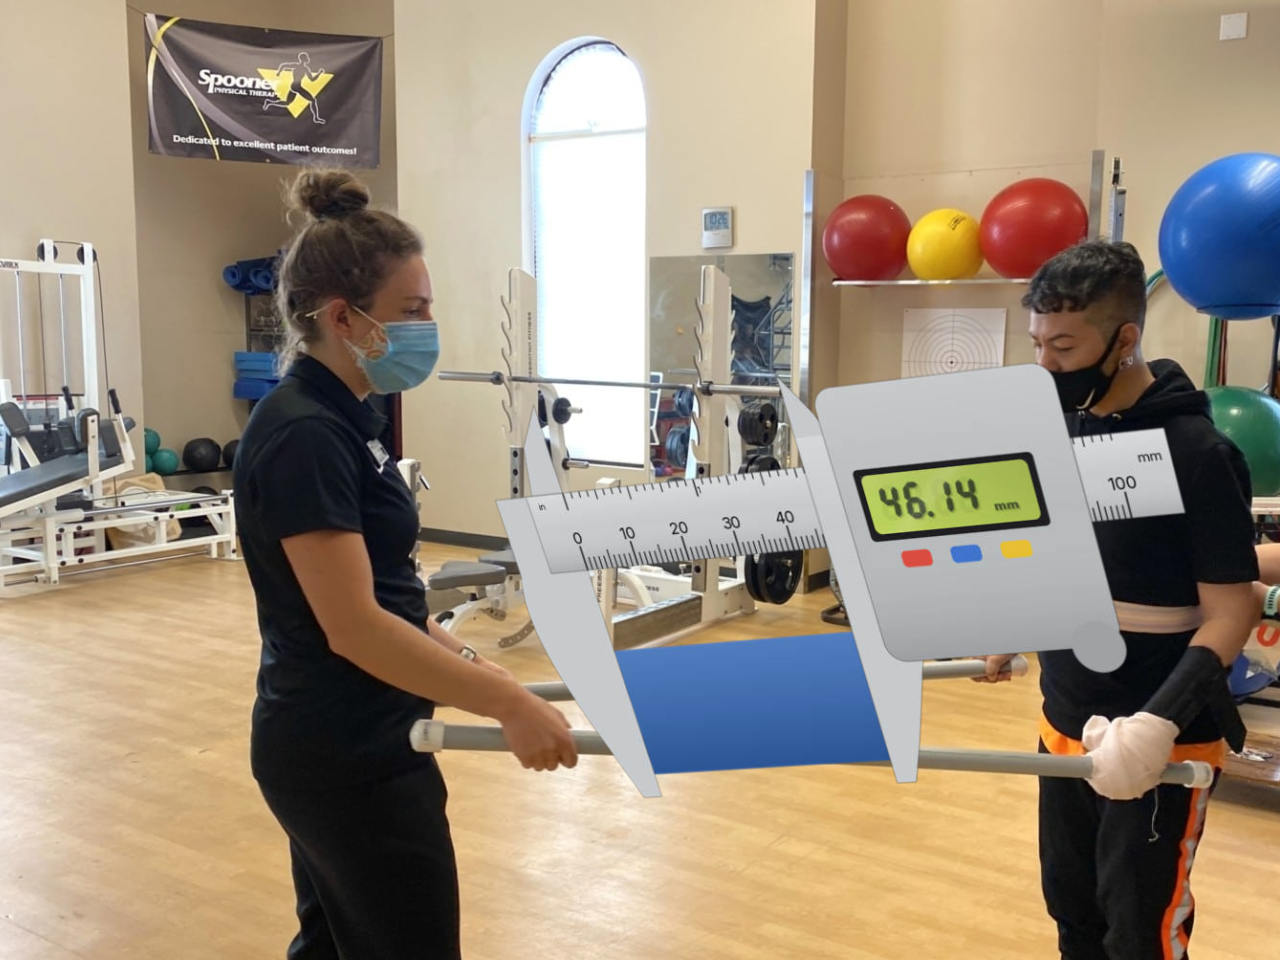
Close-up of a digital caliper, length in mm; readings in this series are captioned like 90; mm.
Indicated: 46.14; mm
